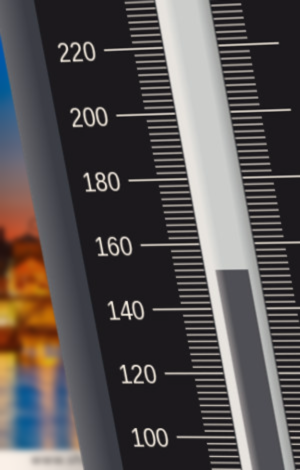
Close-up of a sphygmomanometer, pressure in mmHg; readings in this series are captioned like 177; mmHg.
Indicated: 152; mmHg
